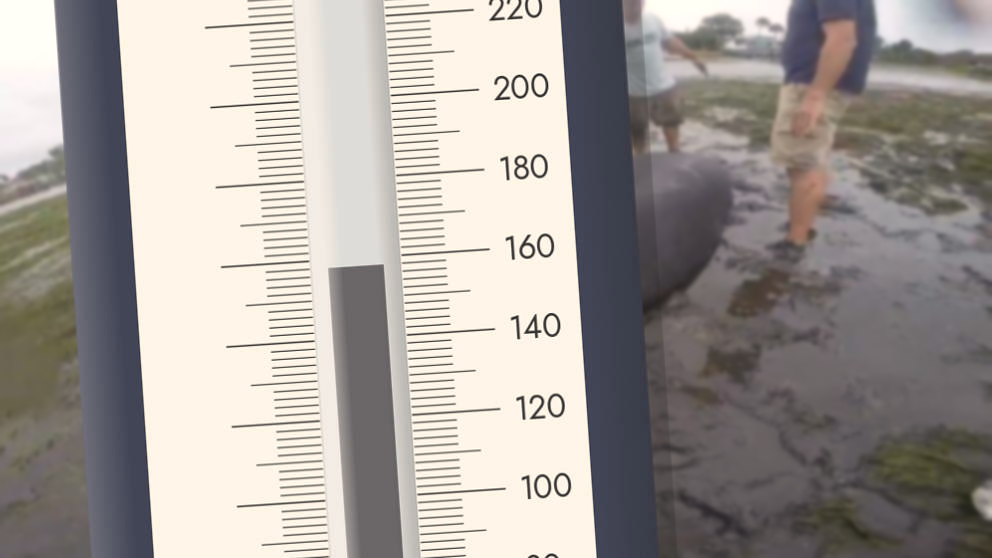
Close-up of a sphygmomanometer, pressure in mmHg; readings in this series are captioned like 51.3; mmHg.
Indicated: 158; mmHg
